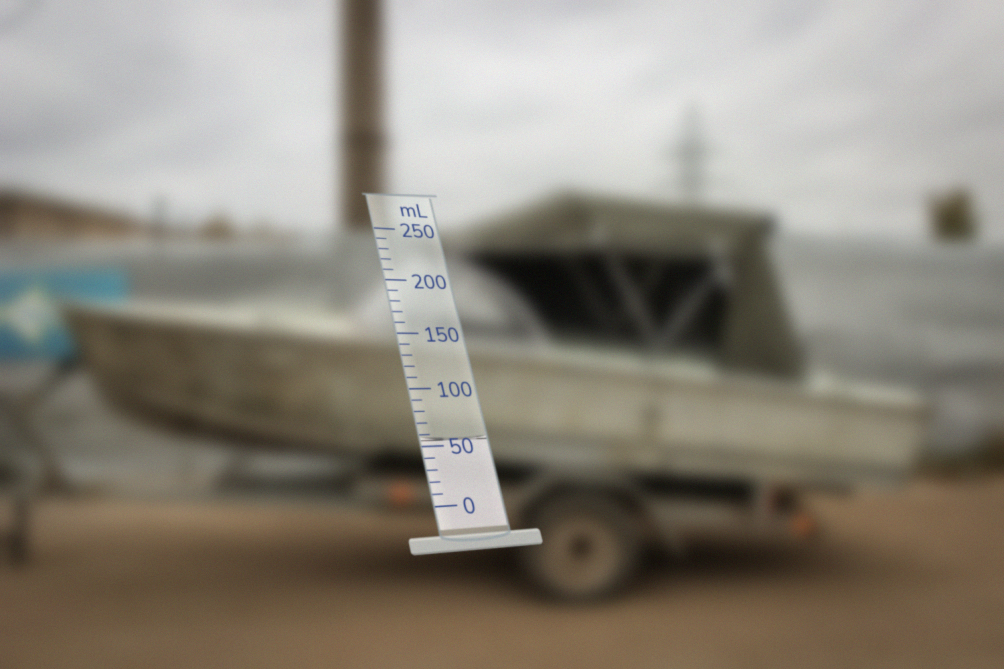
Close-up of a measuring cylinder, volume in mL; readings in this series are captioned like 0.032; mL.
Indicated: 55; mL
